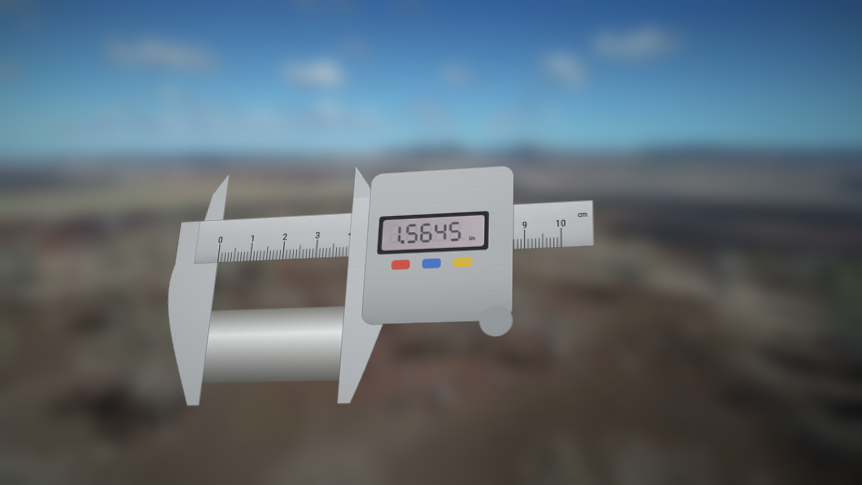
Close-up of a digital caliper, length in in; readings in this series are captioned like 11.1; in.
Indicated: 1.5645; in
